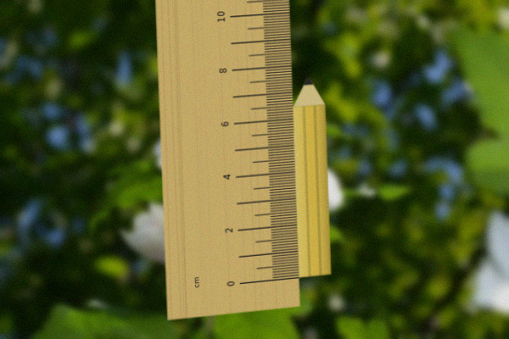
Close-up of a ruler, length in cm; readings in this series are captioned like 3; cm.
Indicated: 7.5; cm
